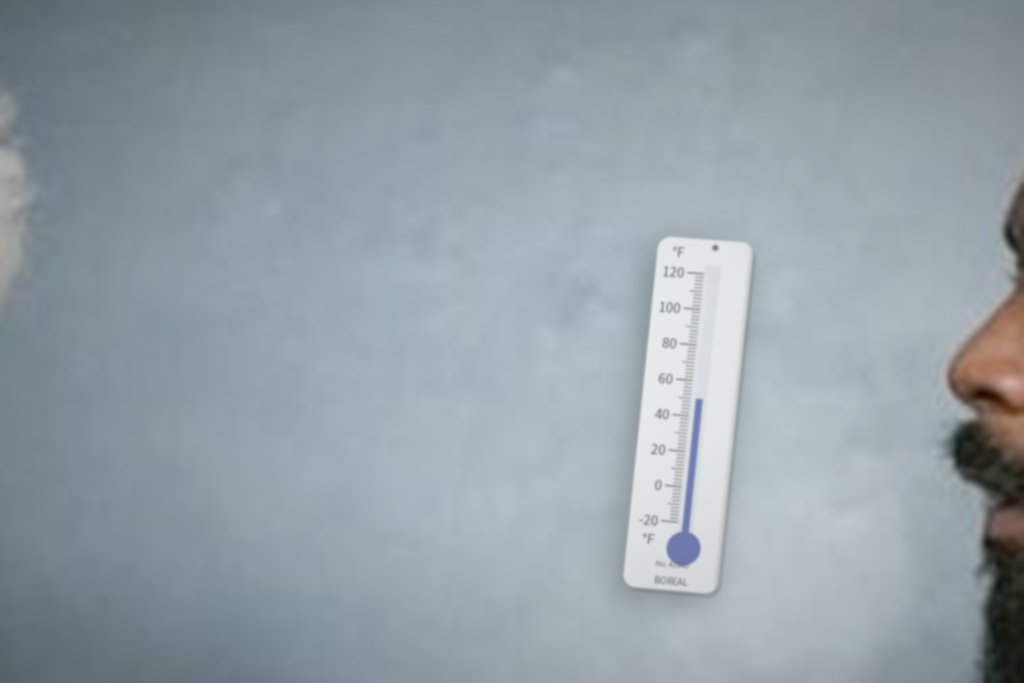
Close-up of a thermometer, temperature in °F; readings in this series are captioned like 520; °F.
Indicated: 50; °F
